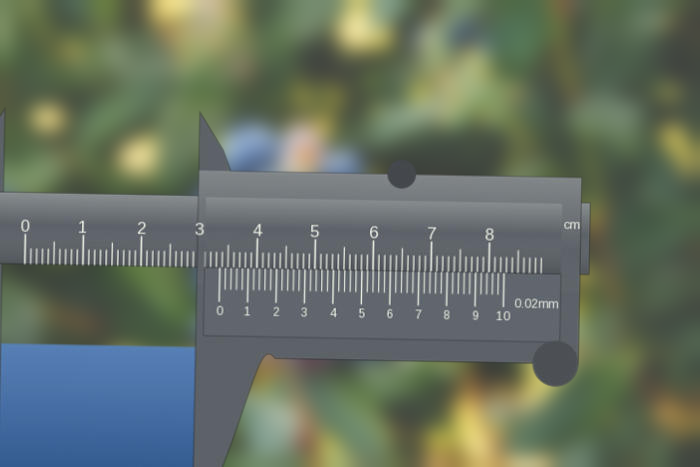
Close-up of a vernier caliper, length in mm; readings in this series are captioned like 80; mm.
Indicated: 33.6; mm
